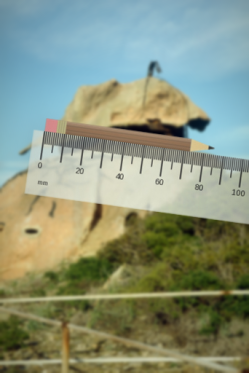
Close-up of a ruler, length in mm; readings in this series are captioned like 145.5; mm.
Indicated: 85; mm
